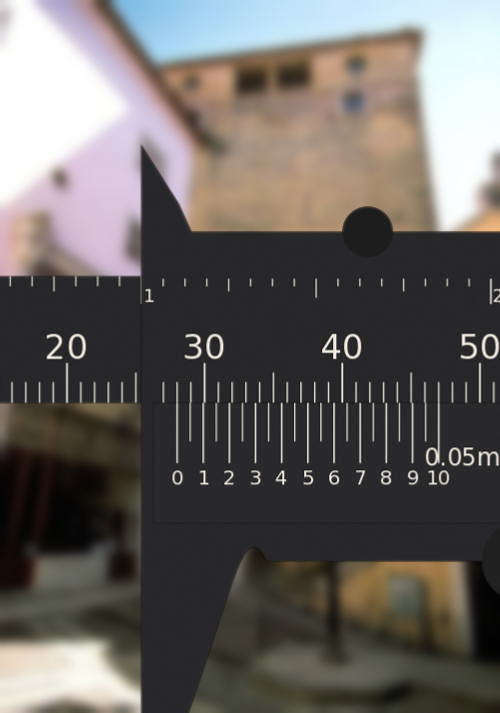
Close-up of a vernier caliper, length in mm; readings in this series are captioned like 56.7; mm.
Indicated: 28.0; mm
